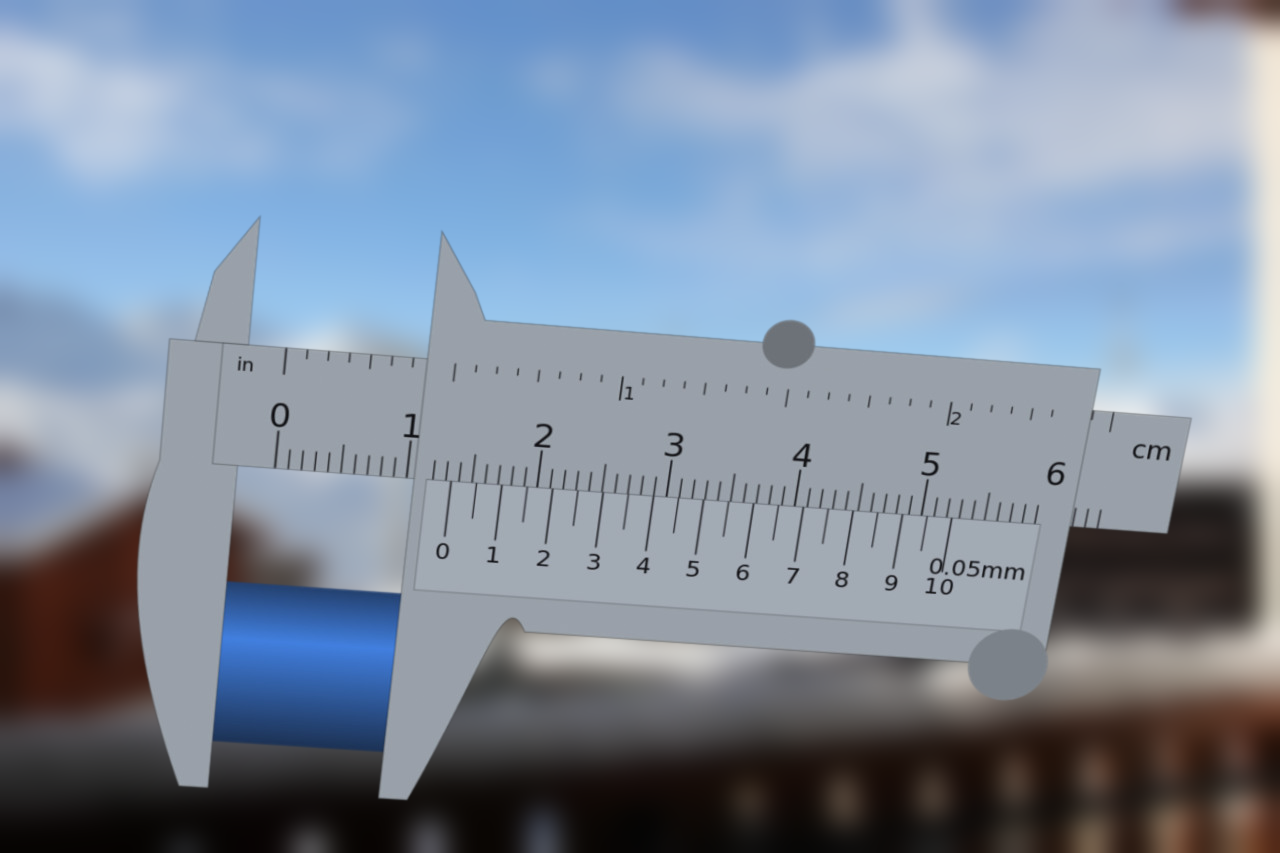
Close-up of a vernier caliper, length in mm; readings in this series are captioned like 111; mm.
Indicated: 13.4; mm
